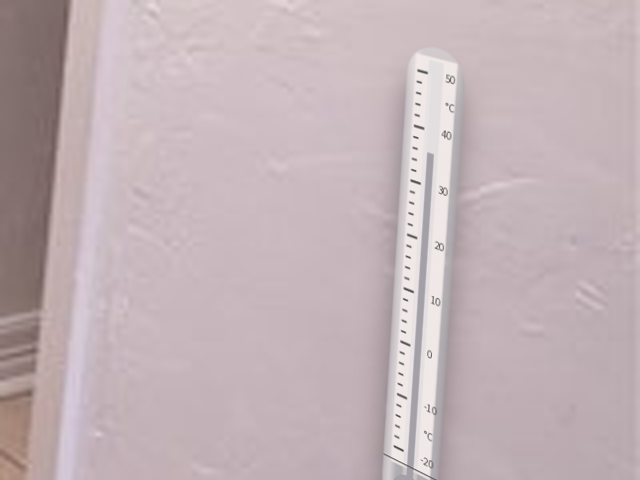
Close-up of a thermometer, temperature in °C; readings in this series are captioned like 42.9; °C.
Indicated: 36; °C
